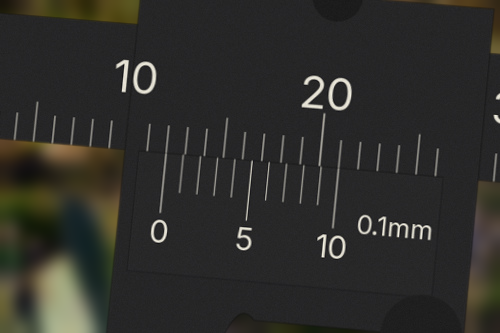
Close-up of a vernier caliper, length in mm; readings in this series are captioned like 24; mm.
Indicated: 12.0; mm
